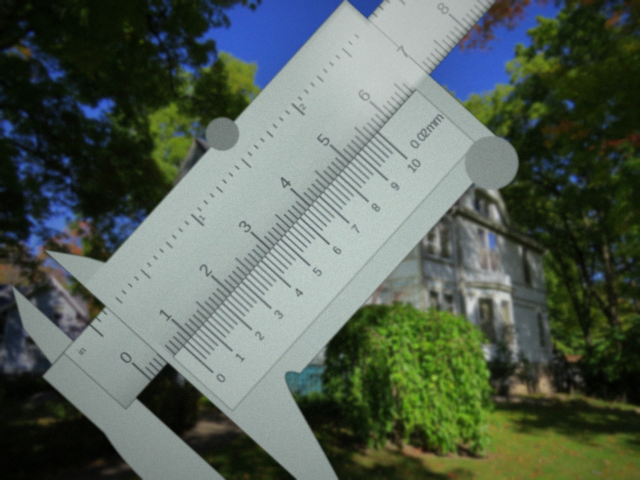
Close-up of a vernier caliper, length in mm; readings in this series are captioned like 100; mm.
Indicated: 8.0; mm
